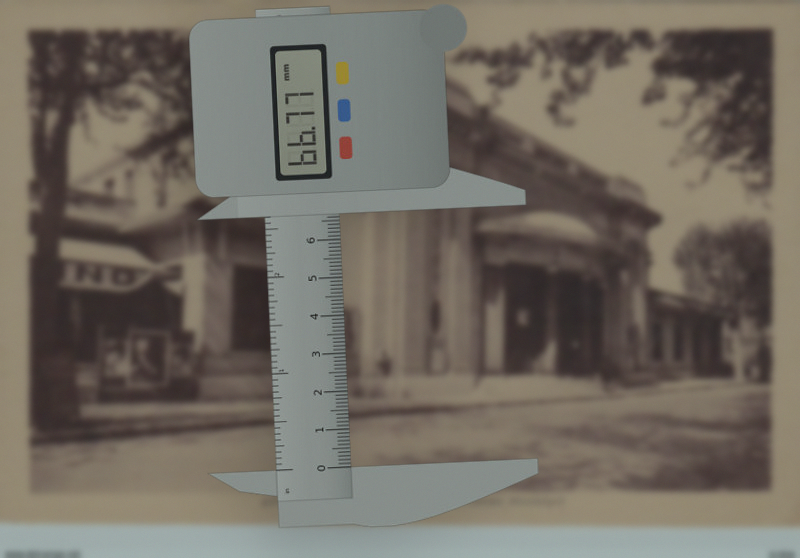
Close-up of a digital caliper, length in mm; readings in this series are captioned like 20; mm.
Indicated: 66.77; mm
